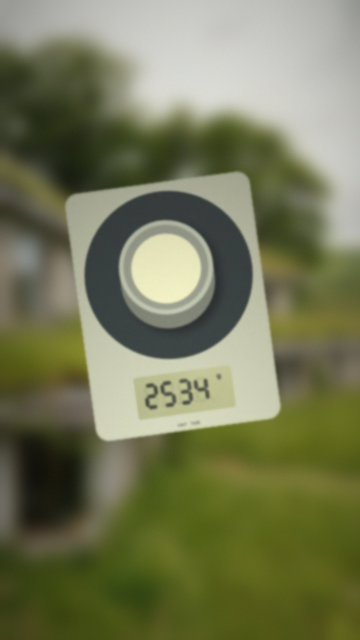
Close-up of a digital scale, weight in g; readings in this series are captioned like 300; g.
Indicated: 2534; g
